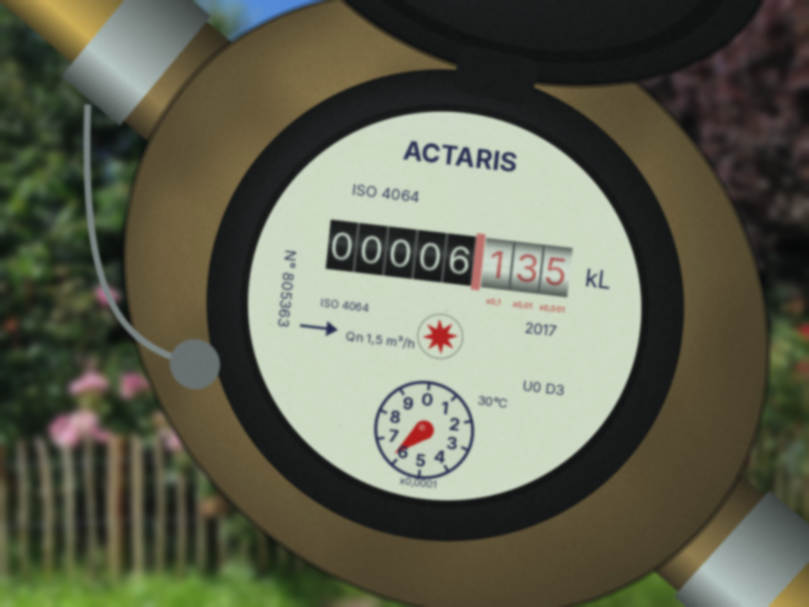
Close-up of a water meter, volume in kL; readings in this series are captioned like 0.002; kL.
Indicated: 6.1356; kL
